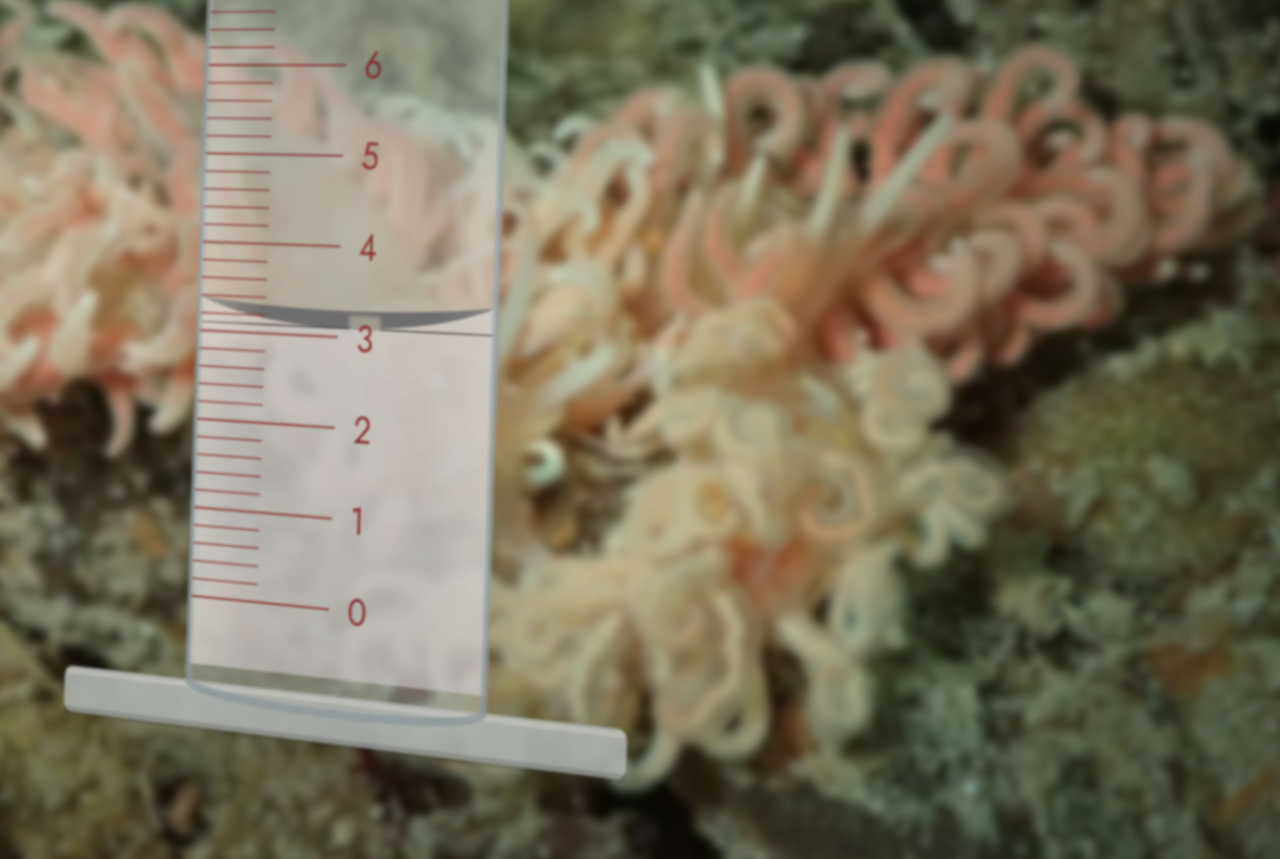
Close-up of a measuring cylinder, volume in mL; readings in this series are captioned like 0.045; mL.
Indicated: 3.1; mL
